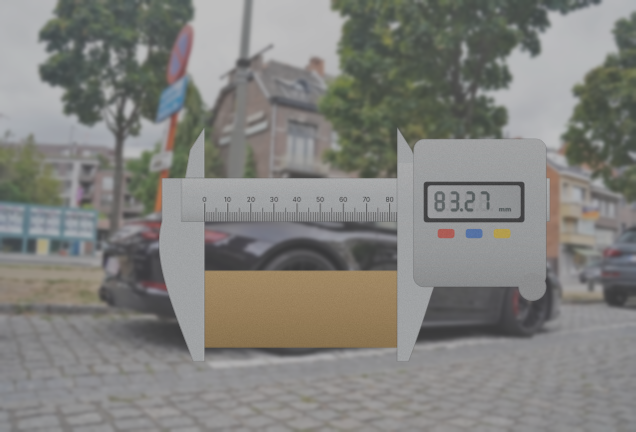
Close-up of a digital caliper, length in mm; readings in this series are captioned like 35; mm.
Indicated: 83.27; mm
